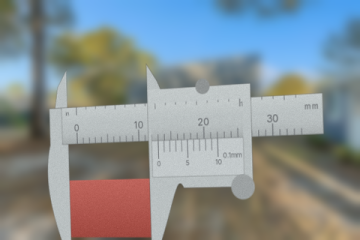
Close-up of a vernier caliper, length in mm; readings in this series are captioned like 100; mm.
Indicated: 13.0; mm
